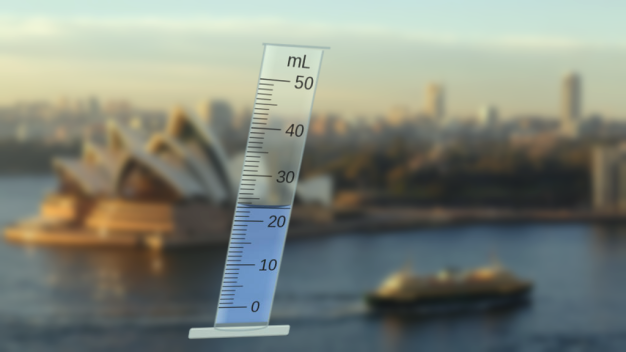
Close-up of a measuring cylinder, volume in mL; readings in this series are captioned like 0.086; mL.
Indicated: 23; mL
